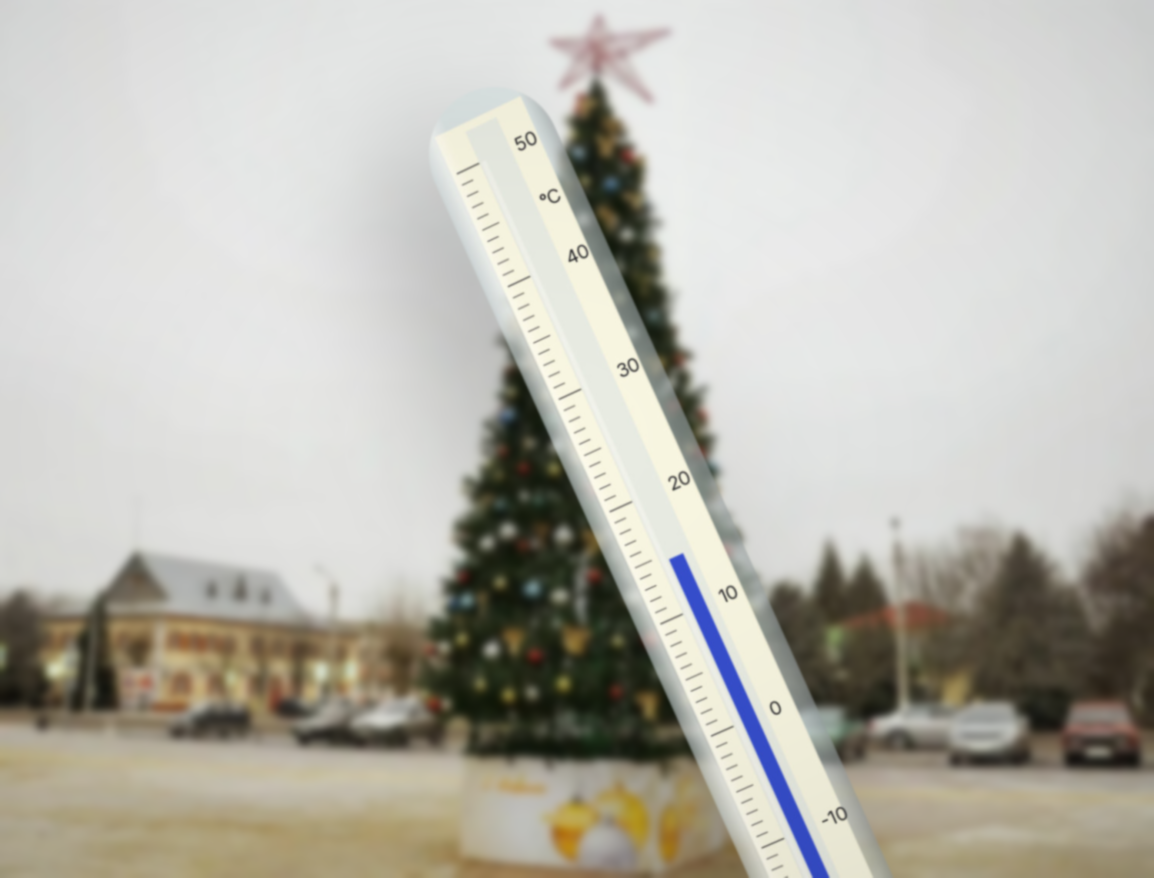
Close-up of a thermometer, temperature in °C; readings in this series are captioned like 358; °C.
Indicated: 14.5; °C
